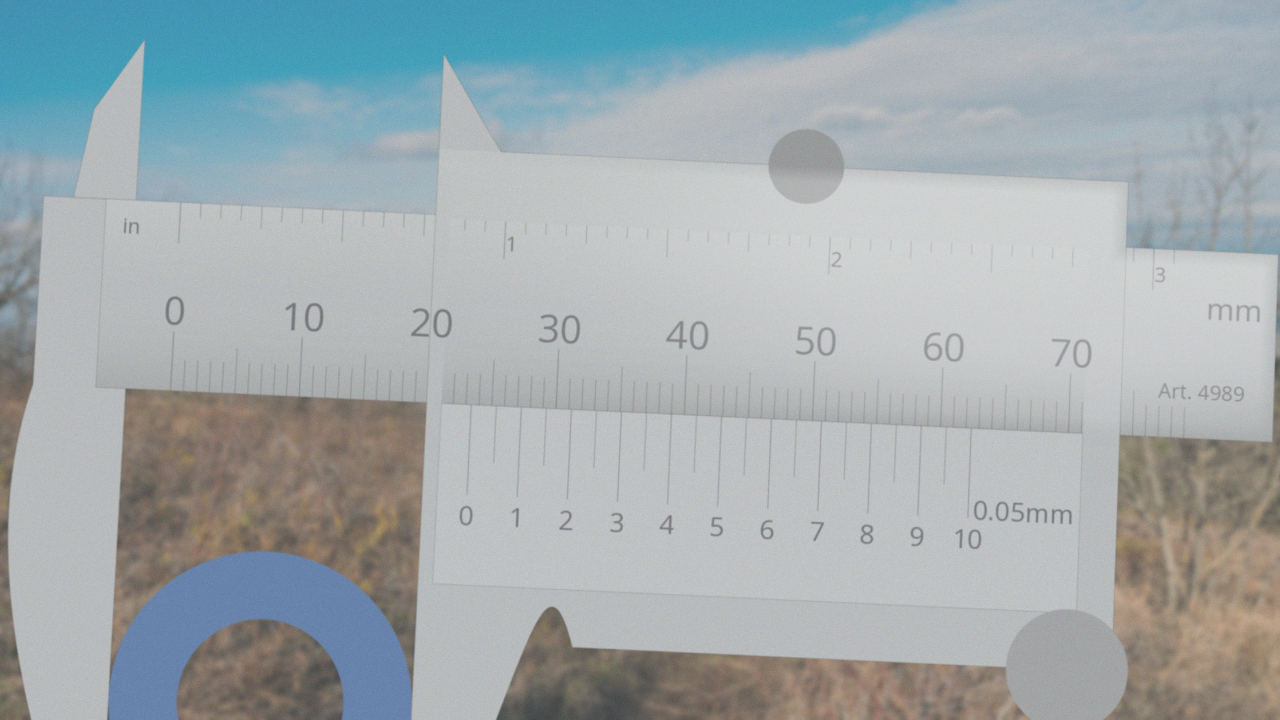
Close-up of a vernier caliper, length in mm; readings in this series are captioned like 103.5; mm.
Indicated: 23.4; mm
